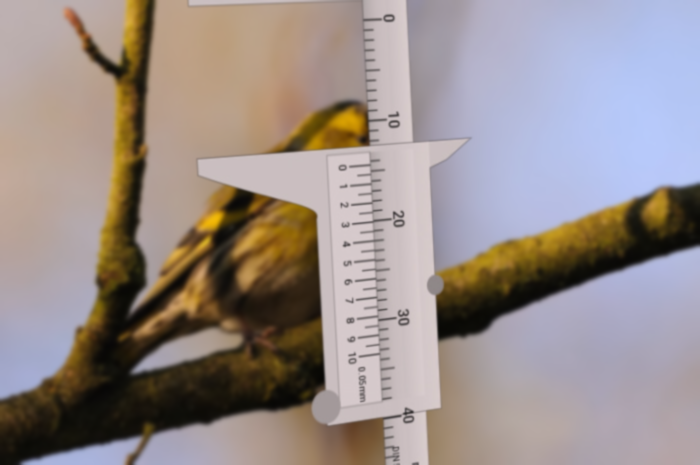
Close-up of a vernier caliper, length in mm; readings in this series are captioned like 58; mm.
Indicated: 14.4; mm
